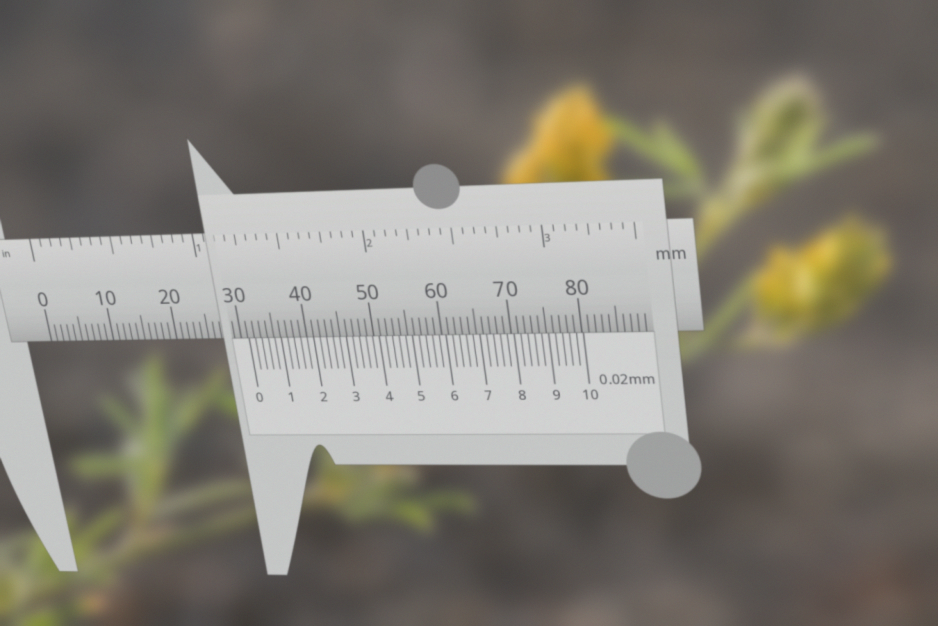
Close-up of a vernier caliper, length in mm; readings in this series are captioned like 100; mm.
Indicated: 31.2; mm
